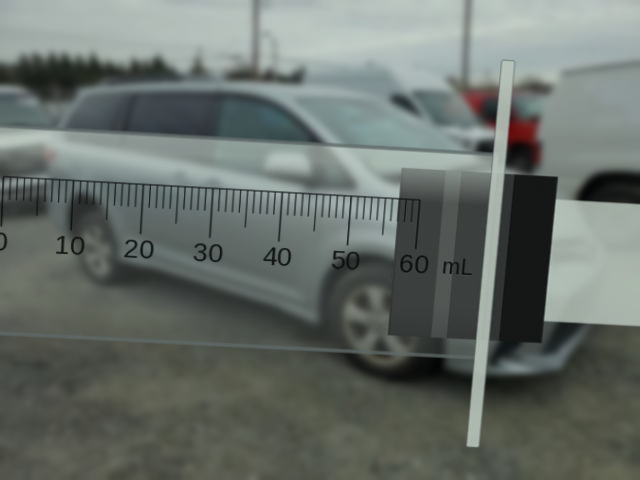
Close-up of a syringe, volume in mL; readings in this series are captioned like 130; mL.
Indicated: 57; mL
